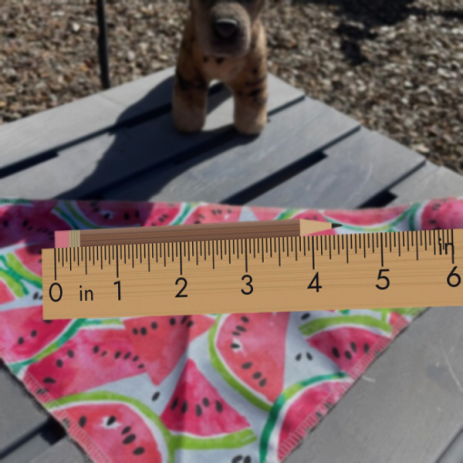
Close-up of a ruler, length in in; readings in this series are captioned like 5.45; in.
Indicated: 4.4375; in
